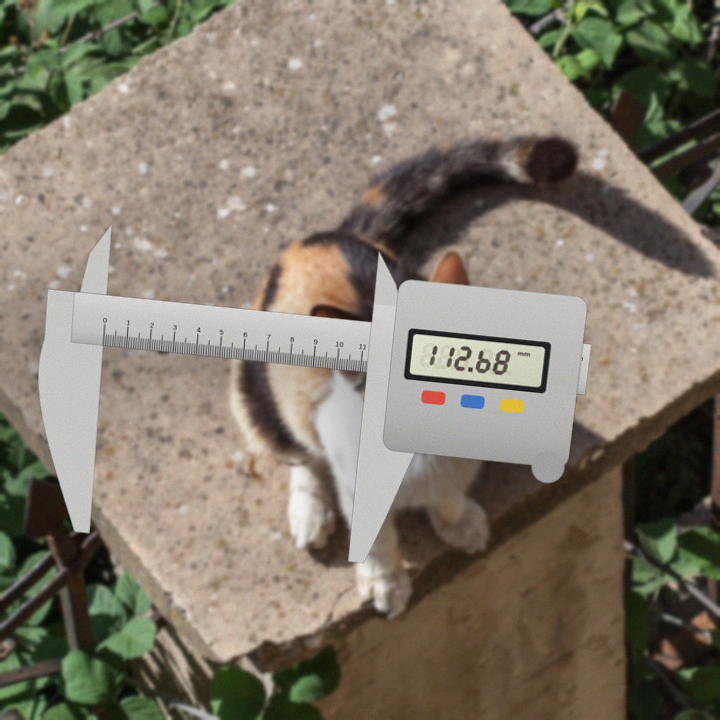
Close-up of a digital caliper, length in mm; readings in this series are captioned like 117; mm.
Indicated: 112.68; mm
